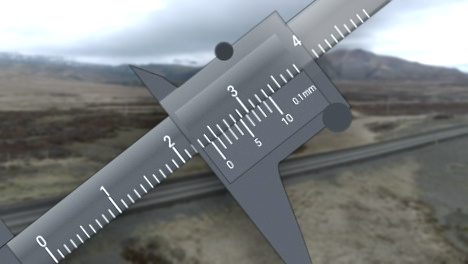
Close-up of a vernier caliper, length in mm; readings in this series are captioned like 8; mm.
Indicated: 24.2; mm
